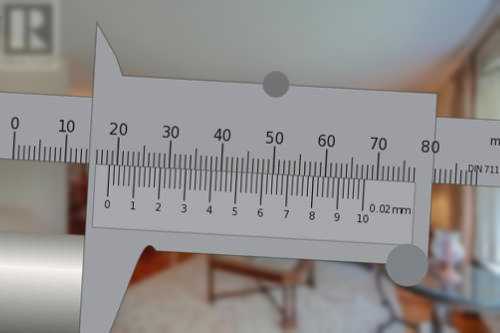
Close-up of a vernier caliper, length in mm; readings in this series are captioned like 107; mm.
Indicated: 18.5; mm
